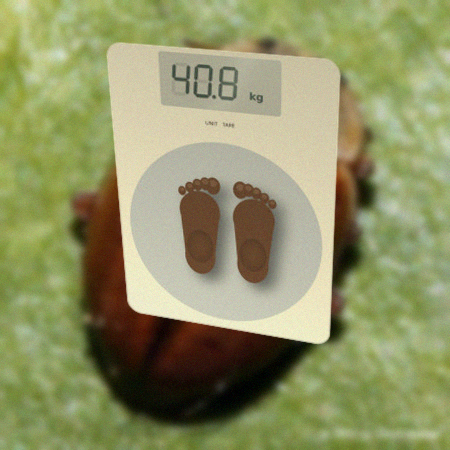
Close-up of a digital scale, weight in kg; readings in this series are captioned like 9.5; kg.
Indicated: 40.8; kg
